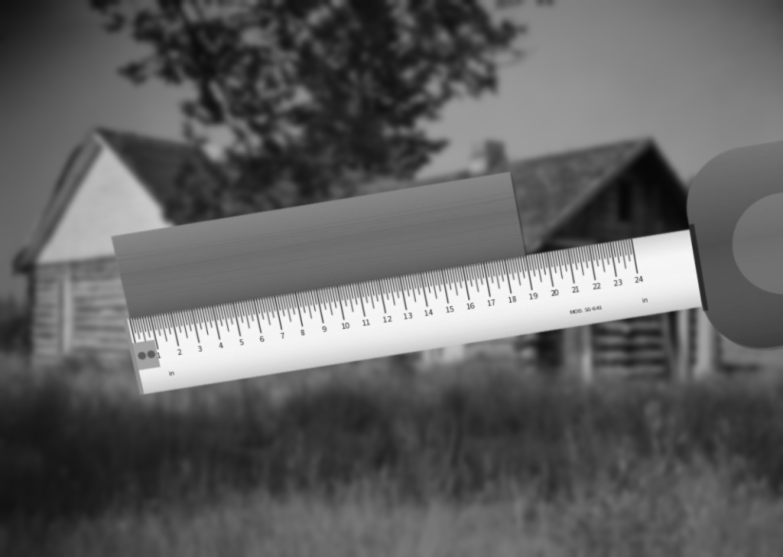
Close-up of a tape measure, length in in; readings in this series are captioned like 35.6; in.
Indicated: 19; in
